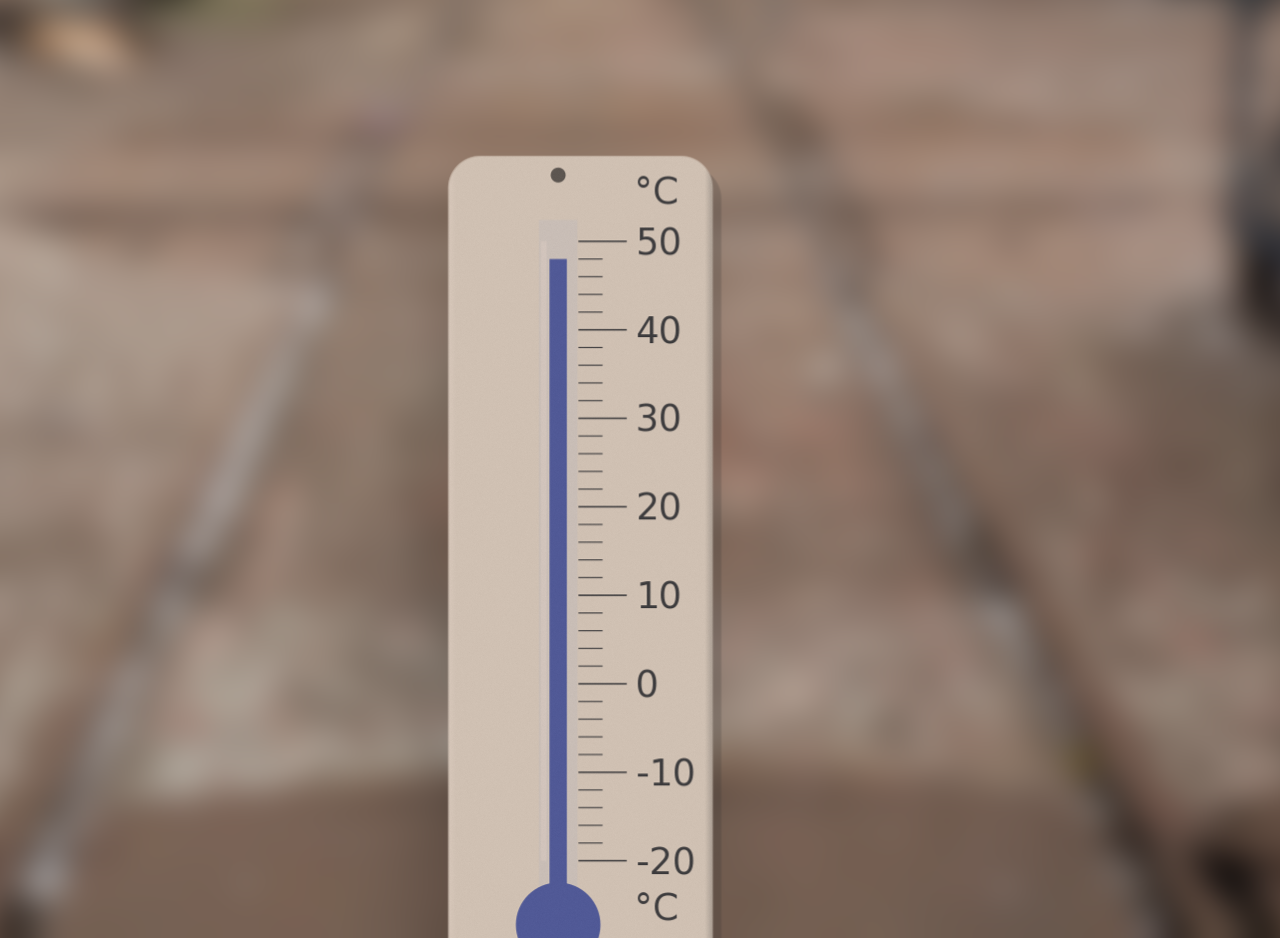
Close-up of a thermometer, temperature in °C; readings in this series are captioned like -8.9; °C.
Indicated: 48; °C
